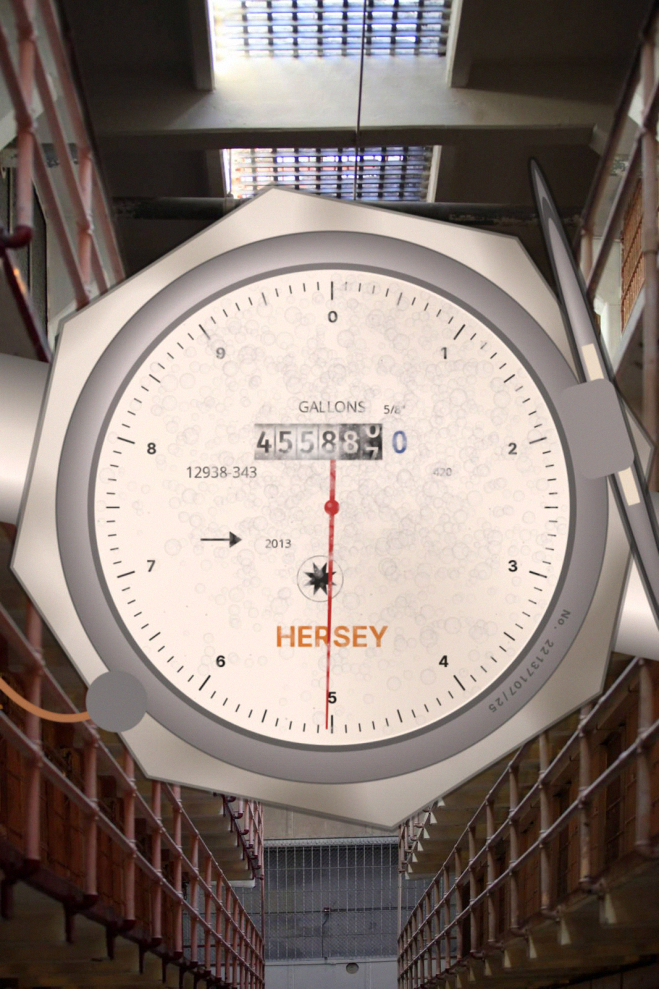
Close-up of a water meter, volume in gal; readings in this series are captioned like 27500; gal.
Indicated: 4558865.0; gal
